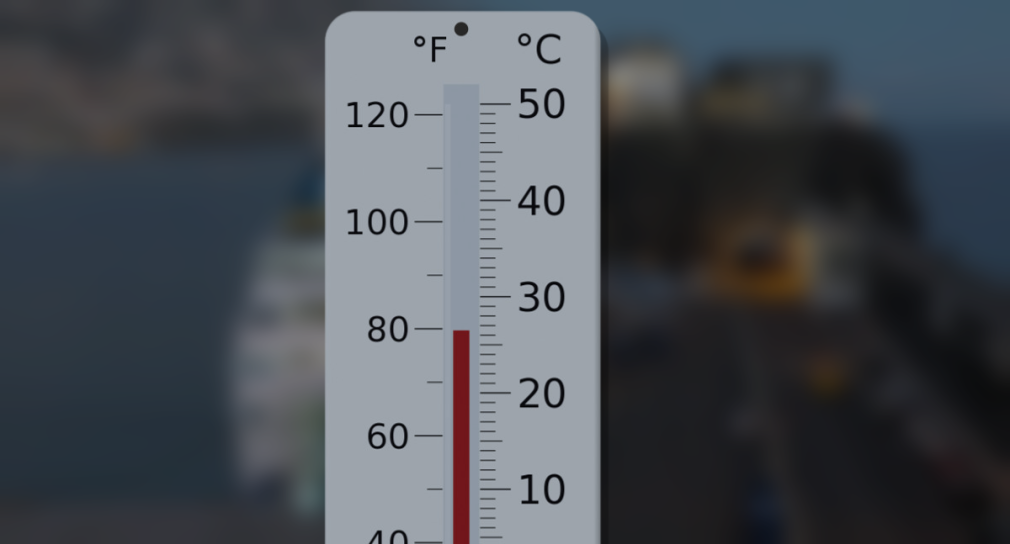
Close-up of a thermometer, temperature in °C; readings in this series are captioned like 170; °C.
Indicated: 26.5; °C
